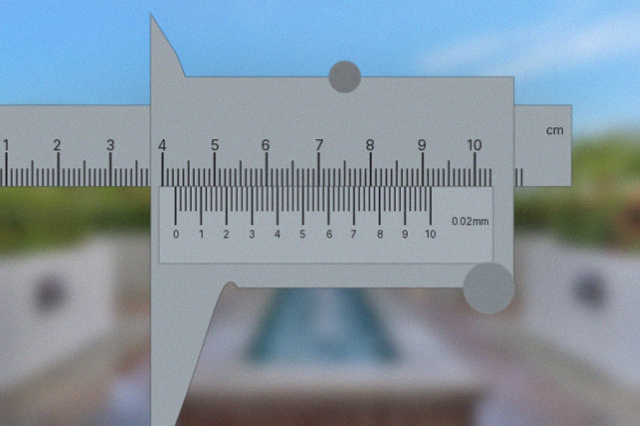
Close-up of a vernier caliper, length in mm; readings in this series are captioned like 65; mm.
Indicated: 42.5; mm
